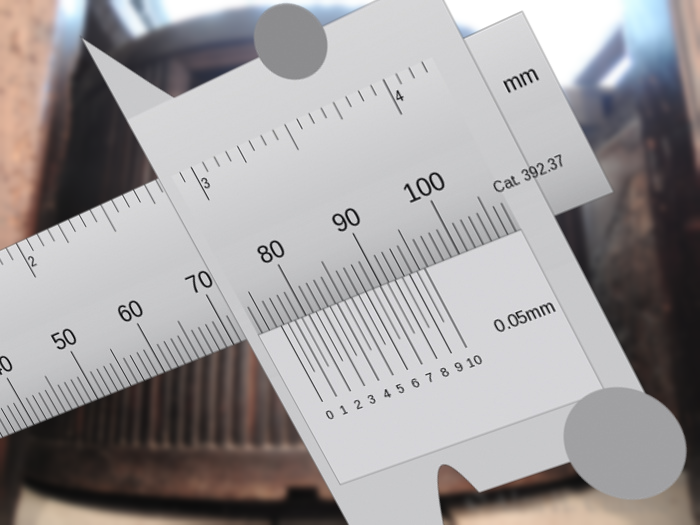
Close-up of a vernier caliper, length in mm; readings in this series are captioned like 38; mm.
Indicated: 76.6; mm
